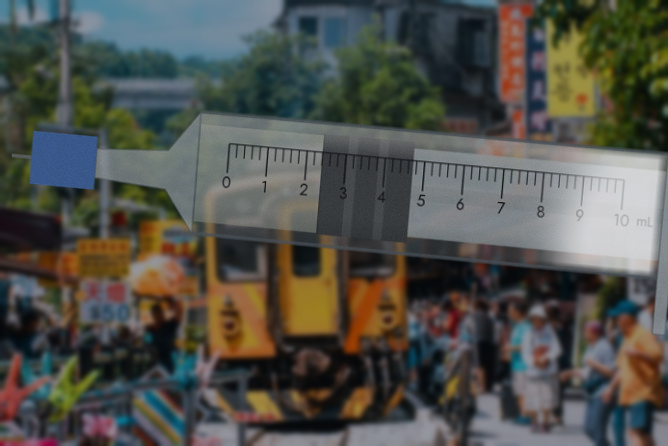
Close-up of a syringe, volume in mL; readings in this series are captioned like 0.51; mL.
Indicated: 2.4; mL
